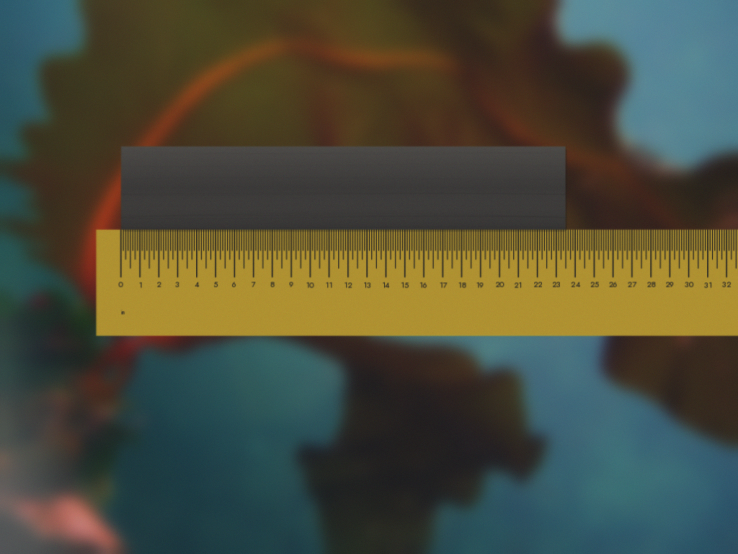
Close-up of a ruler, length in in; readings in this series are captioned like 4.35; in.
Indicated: 23.5; in
